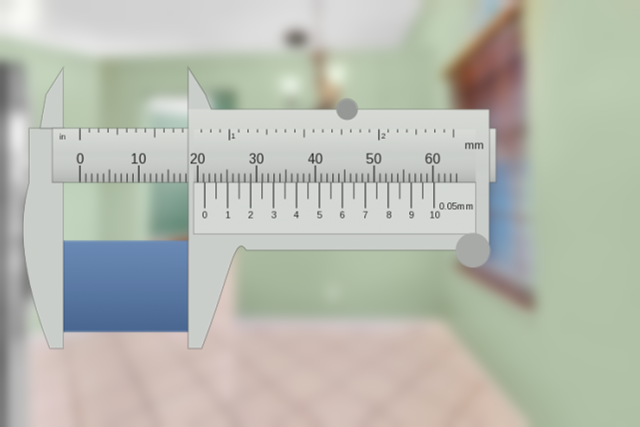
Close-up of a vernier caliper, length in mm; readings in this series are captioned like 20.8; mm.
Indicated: 21.2; mm
